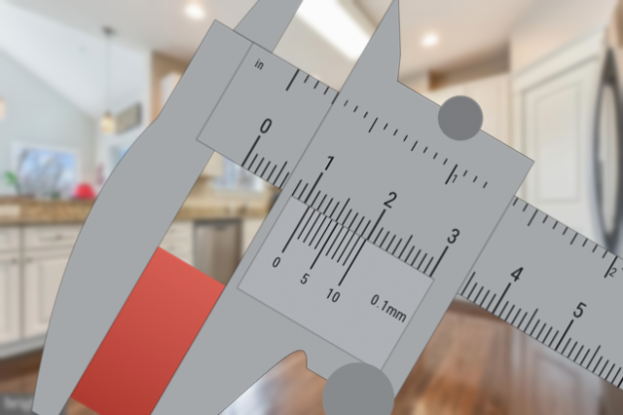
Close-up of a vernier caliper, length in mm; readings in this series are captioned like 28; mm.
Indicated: 10.8; mm
